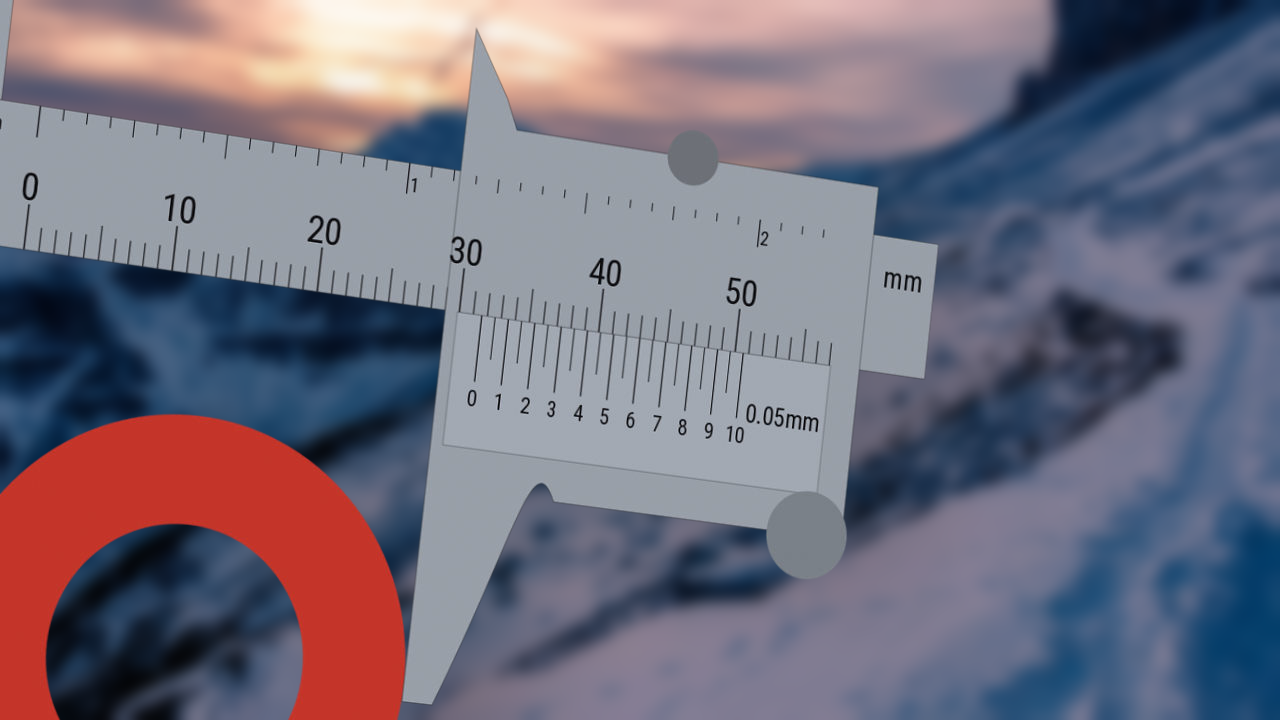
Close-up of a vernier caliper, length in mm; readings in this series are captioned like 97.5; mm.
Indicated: 31.6; mm
